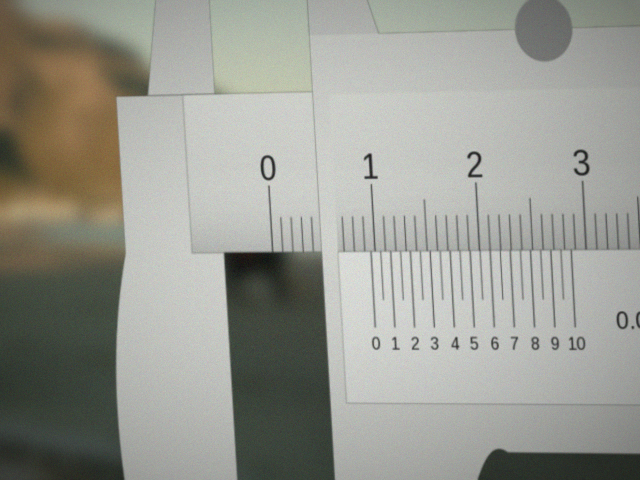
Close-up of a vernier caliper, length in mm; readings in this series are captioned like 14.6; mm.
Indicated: 9.6; mm
